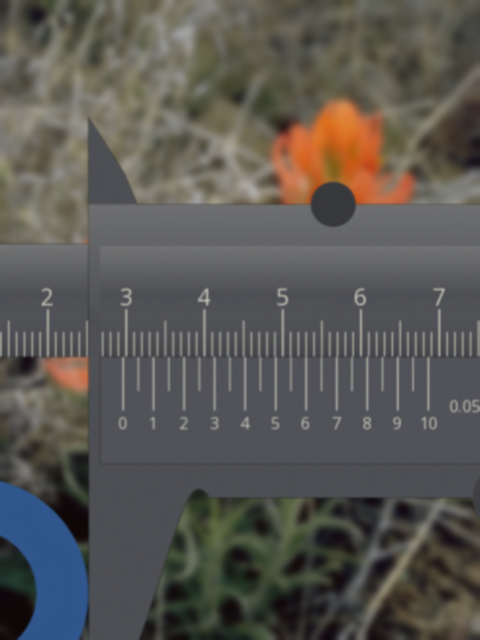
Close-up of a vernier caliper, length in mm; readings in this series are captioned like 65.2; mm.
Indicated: 29.6; mm
